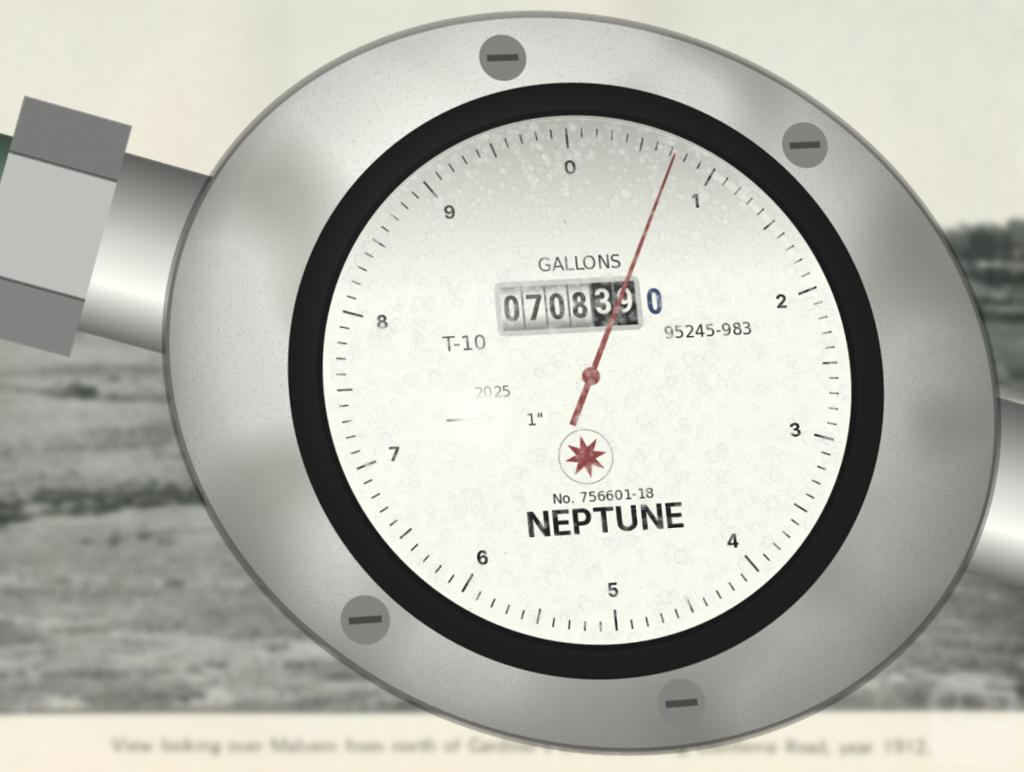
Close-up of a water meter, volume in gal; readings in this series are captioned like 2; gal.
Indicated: 708390.7; gal
